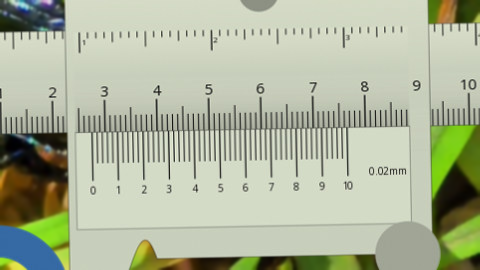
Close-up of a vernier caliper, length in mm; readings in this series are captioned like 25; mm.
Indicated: 27.5; mm
